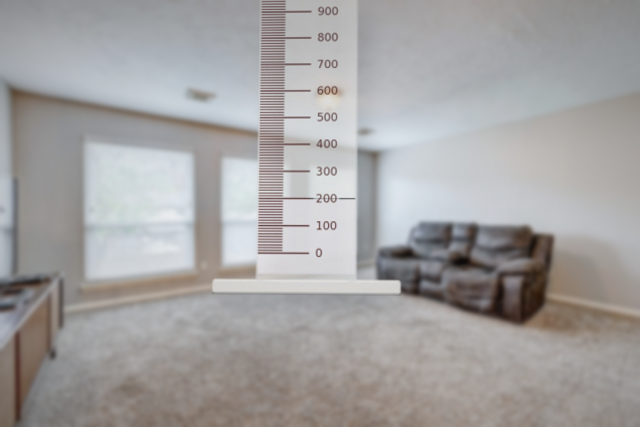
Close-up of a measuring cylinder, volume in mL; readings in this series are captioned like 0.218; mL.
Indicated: 200; mL
